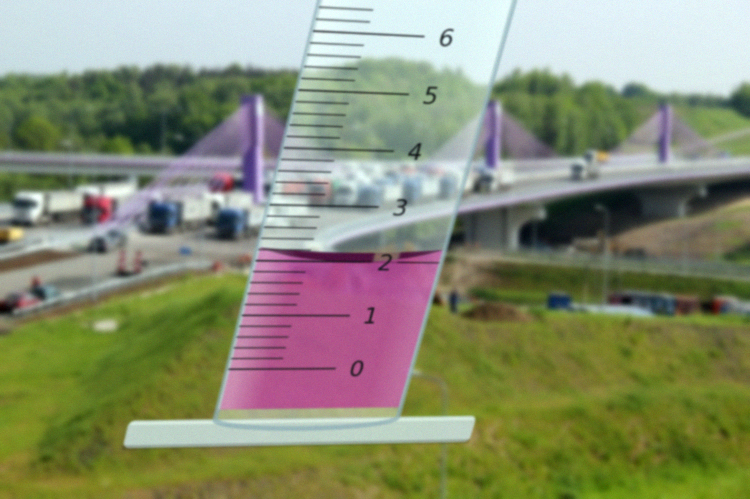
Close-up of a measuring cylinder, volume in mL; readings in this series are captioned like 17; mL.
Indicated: 2; mL
